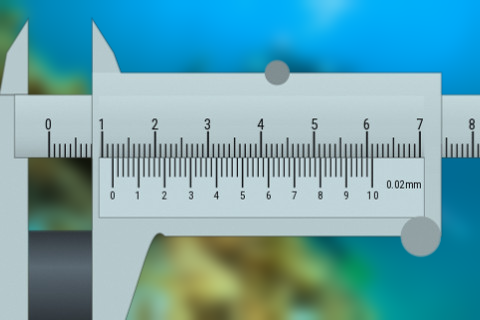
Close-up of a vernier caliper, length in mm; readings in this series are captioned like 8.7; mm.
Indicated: 12.0; mm
